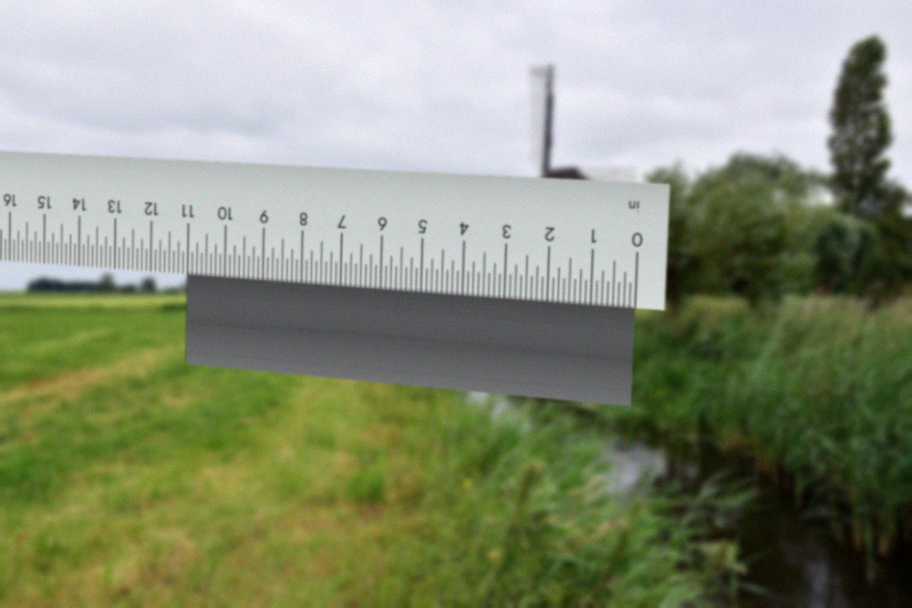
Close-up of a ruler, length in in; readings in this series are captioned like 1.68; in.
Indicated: 11; in
